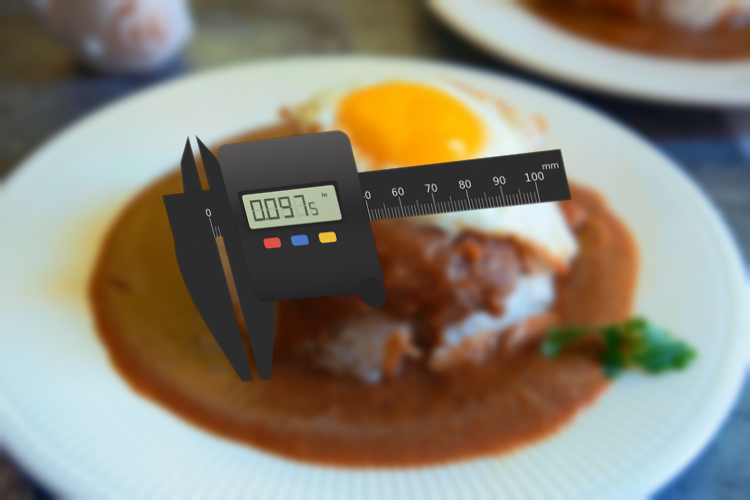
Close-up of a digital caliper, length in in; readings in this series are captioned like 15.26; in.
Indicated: 0.0975; in
